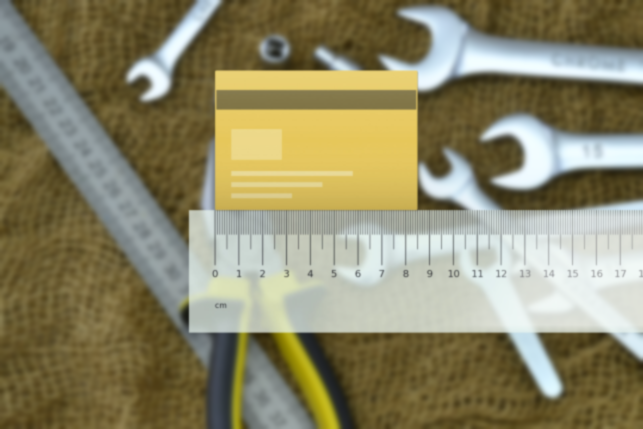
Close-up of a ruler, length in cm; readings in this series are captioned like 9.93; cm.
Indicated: 8.5; cm
